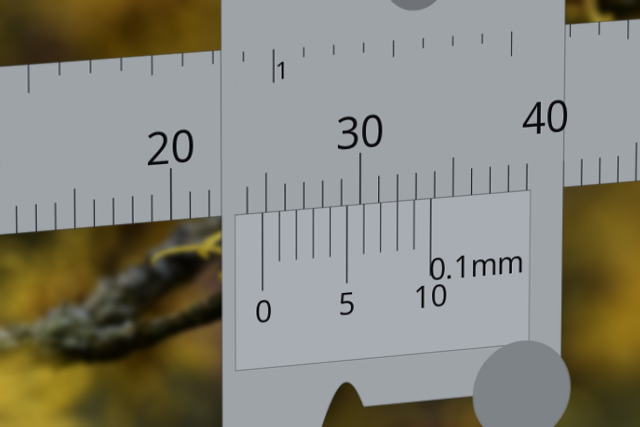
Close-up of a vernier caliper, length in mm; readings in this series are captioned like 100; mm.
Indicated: 24.8; mm
